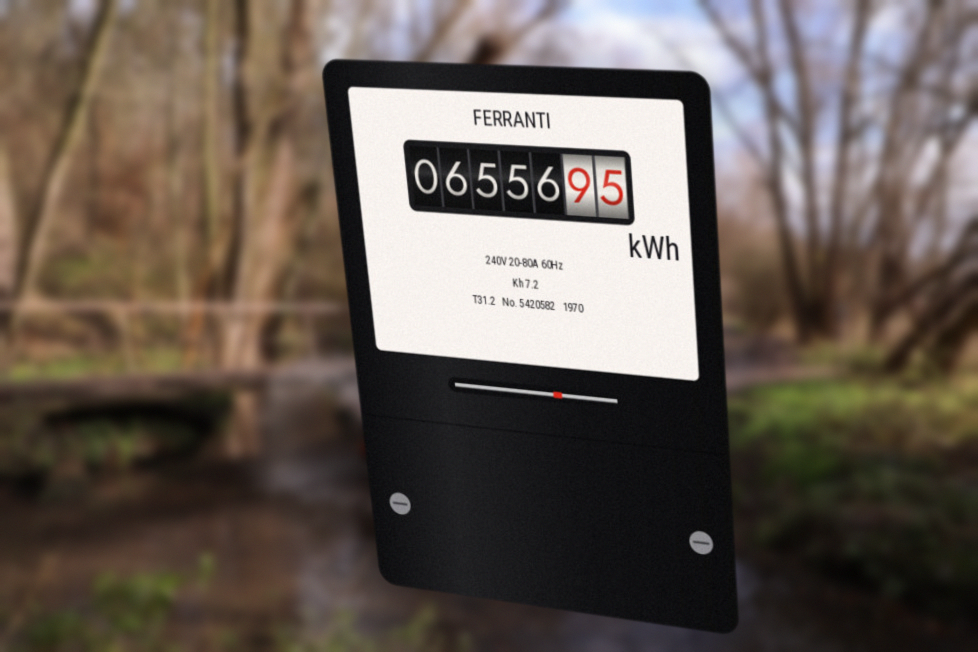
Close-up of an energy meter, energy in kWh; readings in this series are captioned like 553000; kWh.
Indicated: 6556.95; kWh
